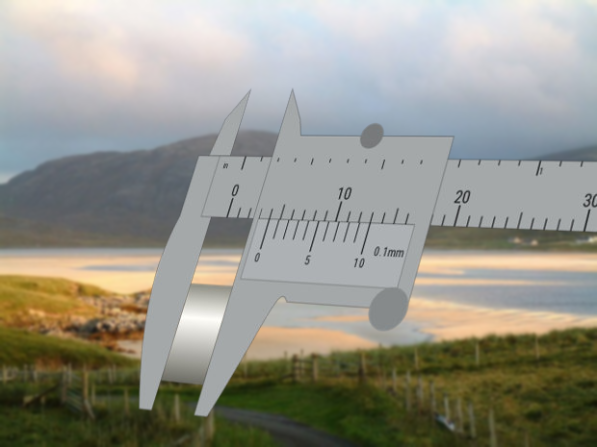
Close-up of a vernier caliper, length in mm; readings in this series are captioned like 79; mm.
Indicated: 4.0; mm
